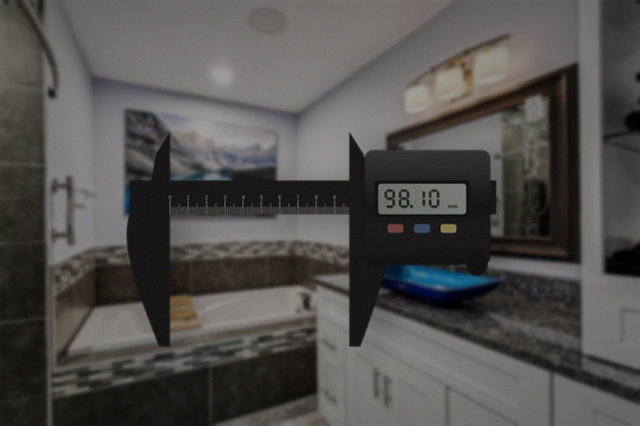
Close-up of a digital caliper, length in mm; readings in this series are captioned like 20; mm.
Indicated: 98.10; mm
